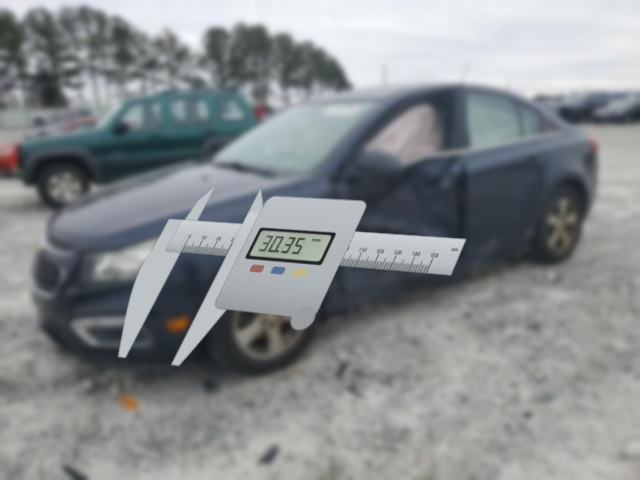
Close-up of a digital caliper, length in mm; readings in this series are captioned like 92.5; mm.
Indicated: 30.35; mm
